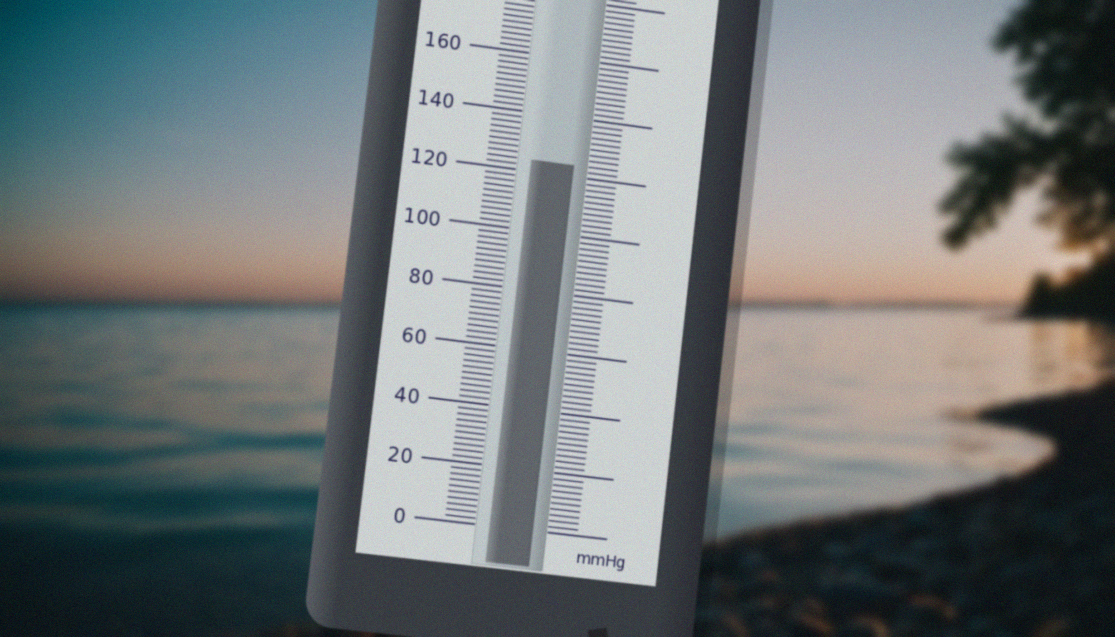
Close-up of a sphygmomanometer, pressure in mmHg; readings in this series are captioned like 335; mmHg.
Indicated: 124; mmHg
